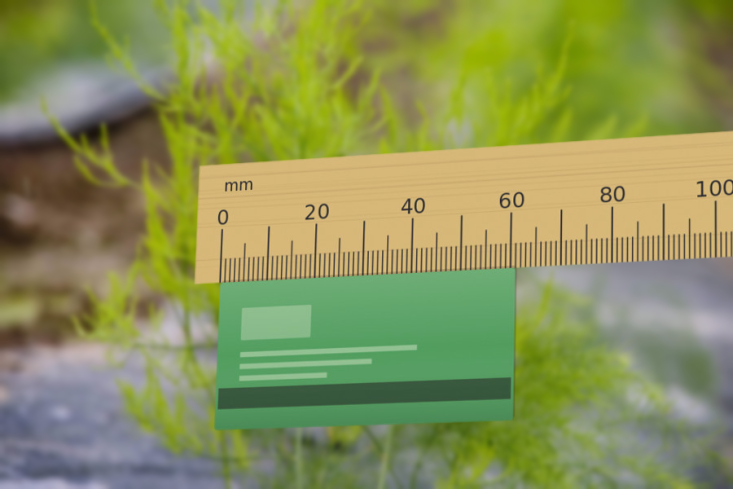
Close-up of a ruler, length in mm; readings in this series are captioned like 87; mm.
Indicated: 61; mm
